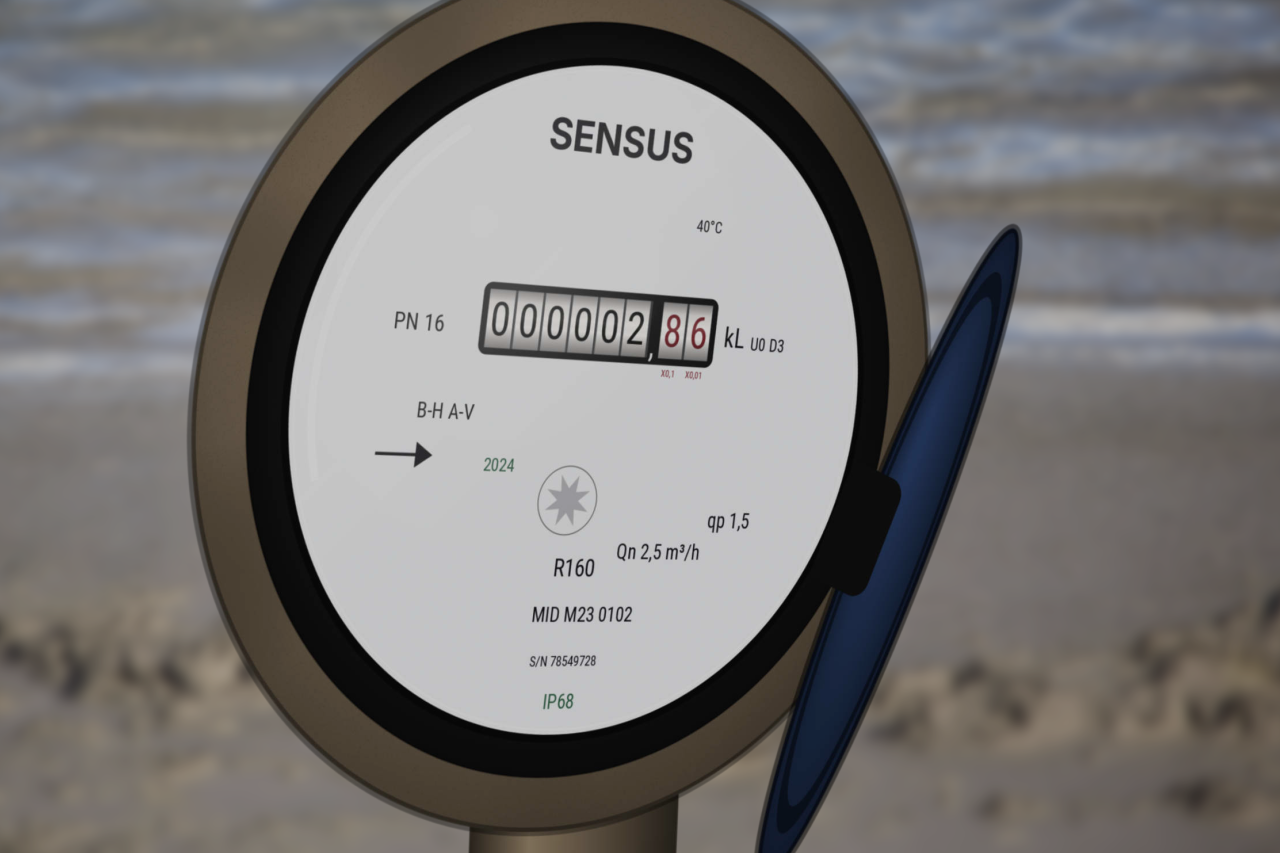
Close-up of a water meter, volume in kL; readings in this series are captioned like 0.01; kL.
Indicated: 2.86; kL
